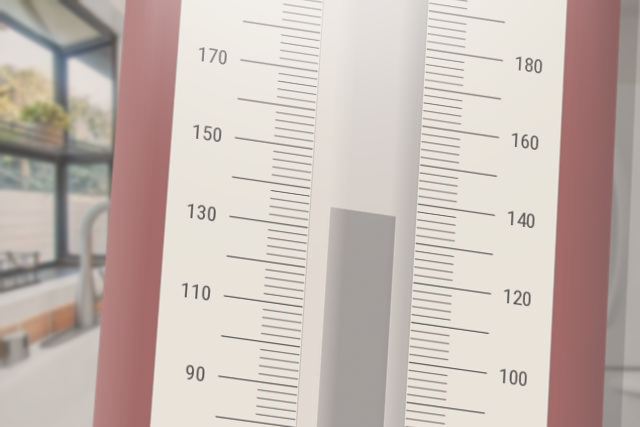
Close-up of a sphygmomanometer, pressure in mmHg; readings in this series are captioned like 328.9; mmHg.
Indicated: 136; mmHg
